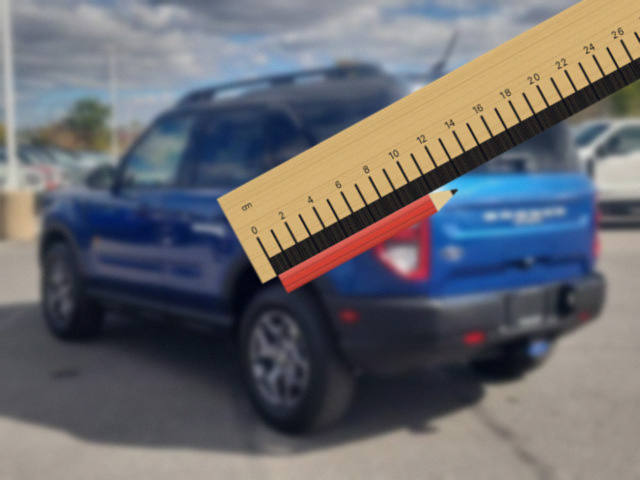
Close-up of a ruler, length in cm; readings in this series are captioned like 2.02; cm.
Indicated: 12.5; cm
